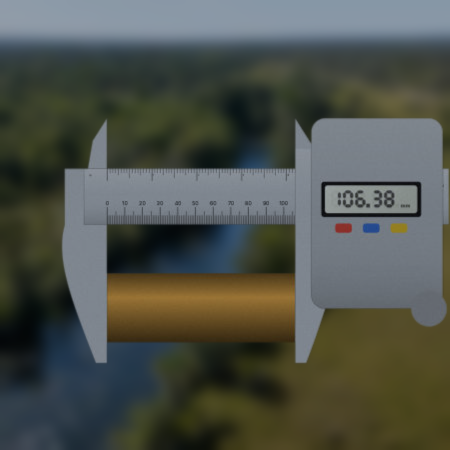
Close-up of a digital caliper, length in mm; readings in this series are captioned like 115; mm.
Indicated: 106.38; mm
